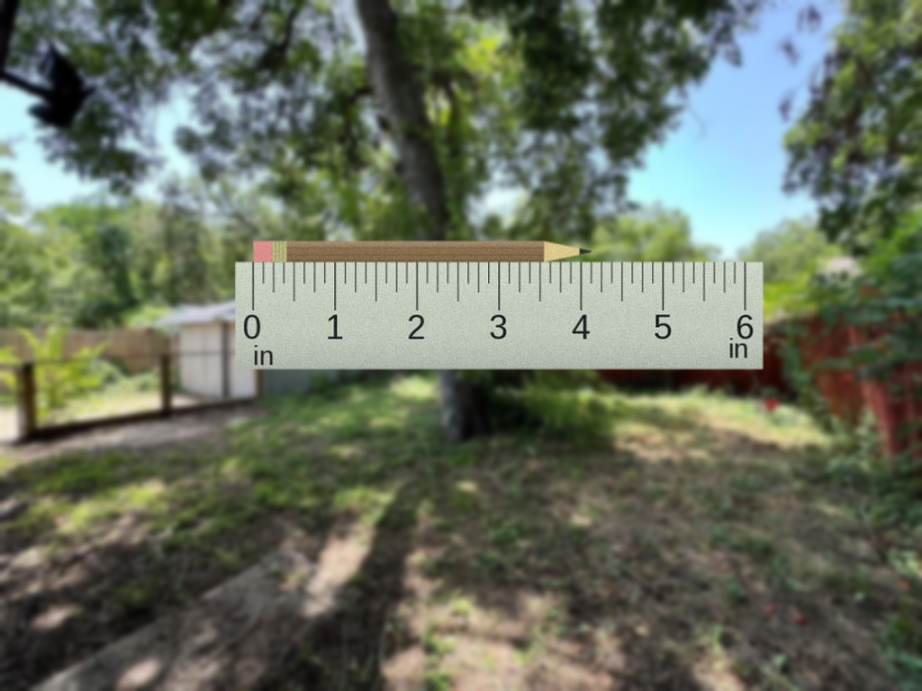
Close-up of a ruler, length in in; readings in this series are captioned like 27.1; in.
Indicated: 4.125; in
